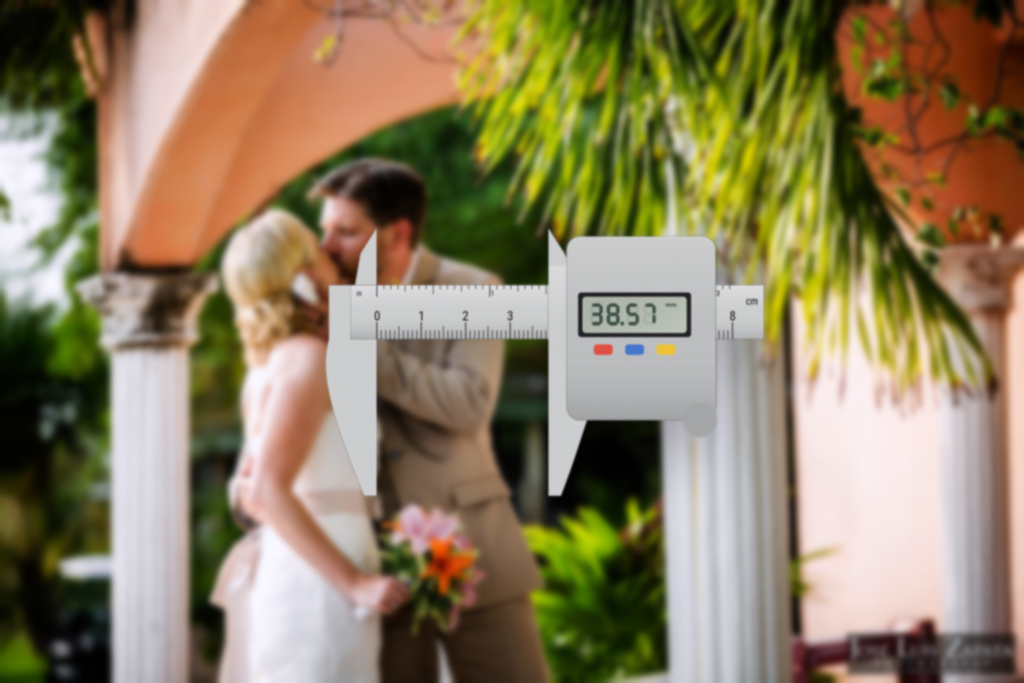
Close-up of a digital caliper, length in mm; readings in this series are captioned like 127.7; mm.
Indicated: 38.57; mm
